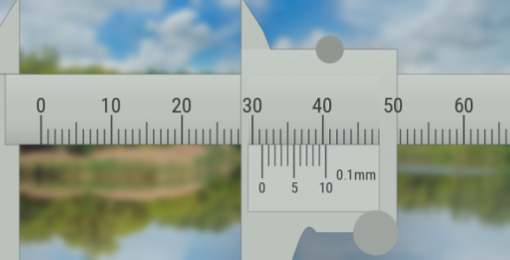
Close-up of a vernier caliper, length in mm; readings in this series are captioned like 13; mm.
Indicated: 31.4; mm
